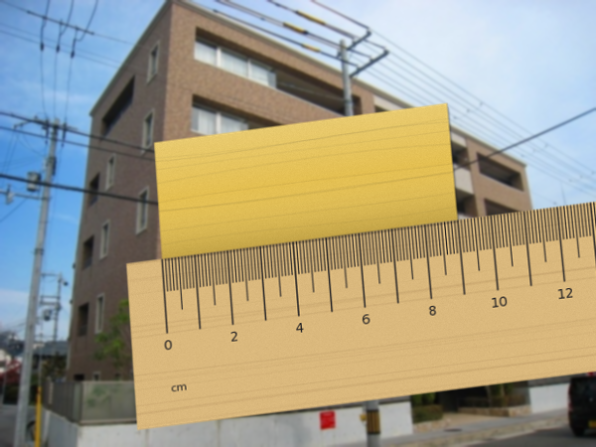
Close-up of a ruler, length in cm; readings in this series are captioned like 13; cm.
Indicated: 9; cm
